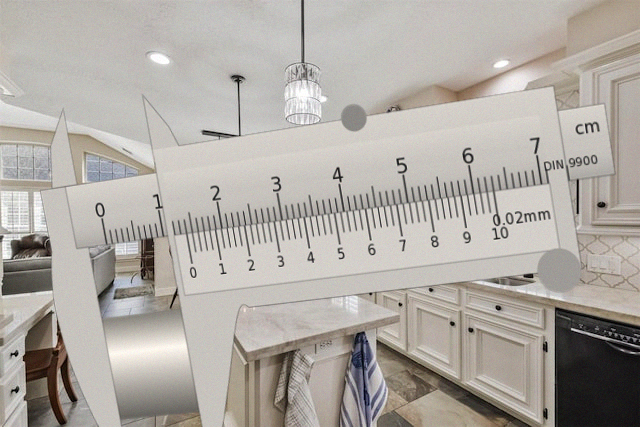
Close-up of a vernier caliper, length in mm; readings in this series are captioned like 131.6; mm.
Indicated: 14.0; mm
